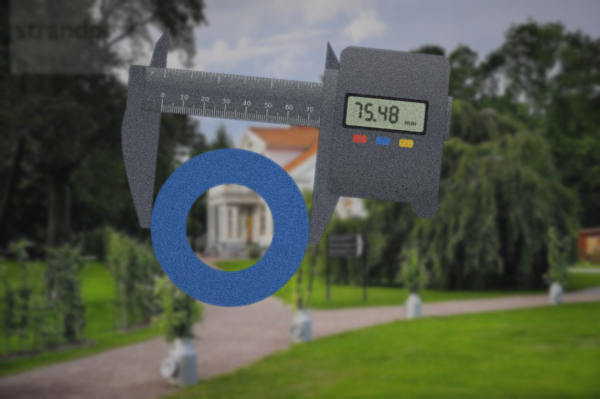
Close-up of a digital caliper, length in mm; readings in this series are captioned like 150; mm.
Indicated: 75.48; mm
